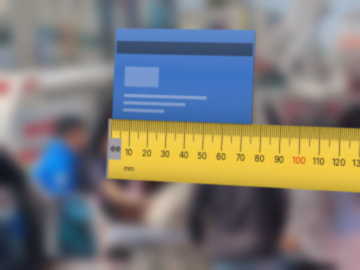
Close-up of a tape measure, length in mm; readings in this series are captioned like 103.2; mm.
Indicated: 75; mm
